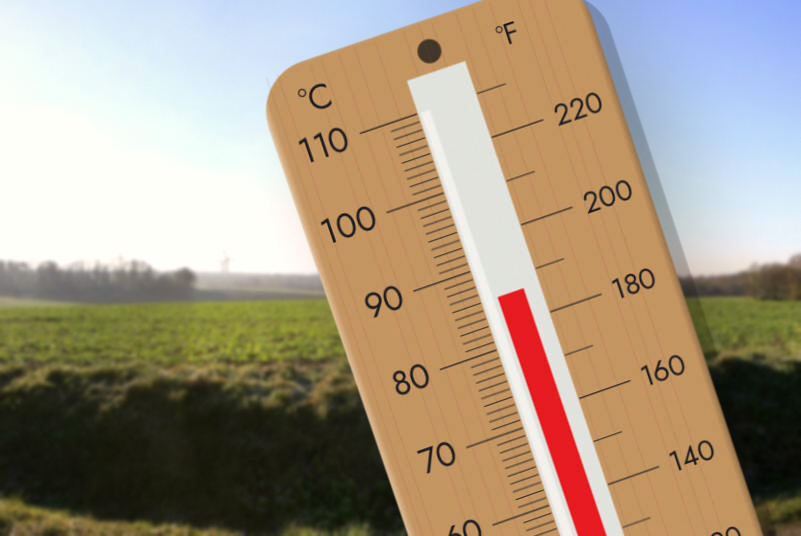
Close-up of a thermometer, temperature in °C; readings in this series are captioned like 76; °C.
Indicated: 86; °C
